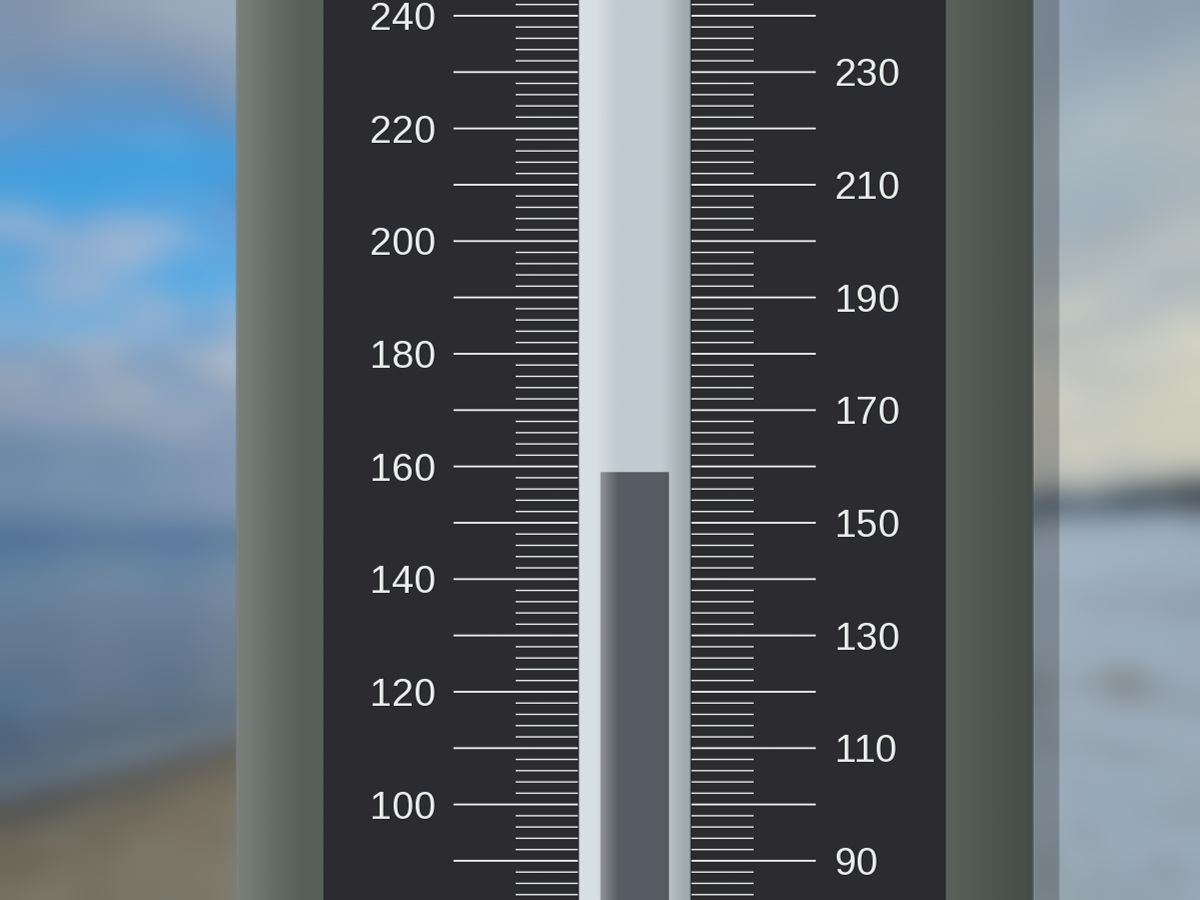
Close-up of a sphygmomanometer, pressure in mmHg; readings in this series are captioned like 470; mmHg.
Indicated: 159; mmHg
